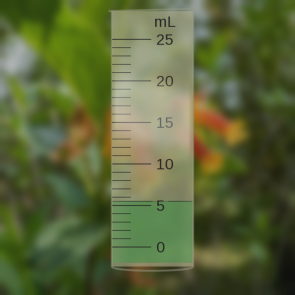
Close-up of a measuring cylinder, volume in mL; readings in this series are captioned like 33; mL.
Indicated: 5.5; mL
